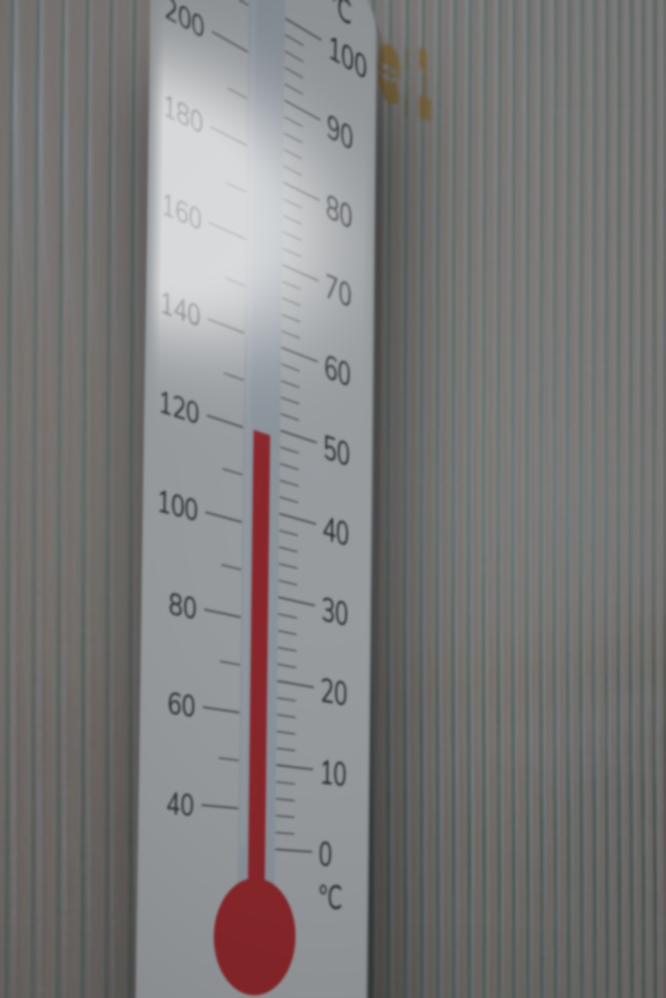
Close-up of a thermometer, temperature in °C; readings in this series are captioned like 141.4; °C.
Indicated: 49; °C
